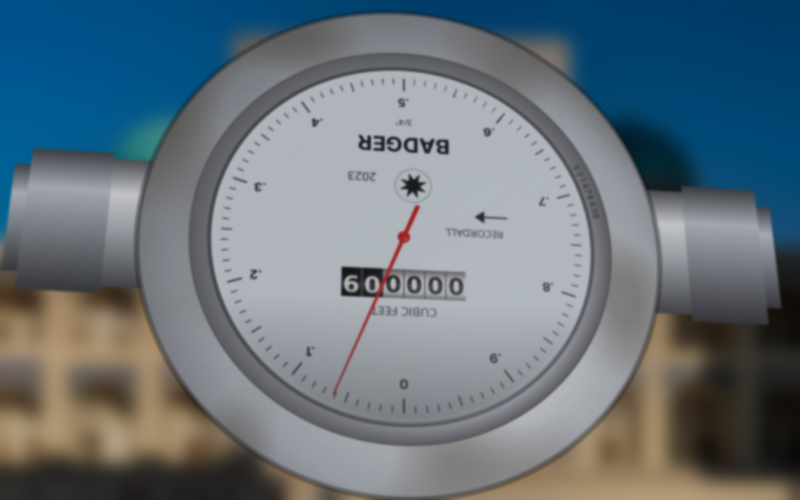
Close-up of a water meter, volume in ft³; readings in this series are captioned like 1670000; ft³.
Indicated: 9.06; ft³
